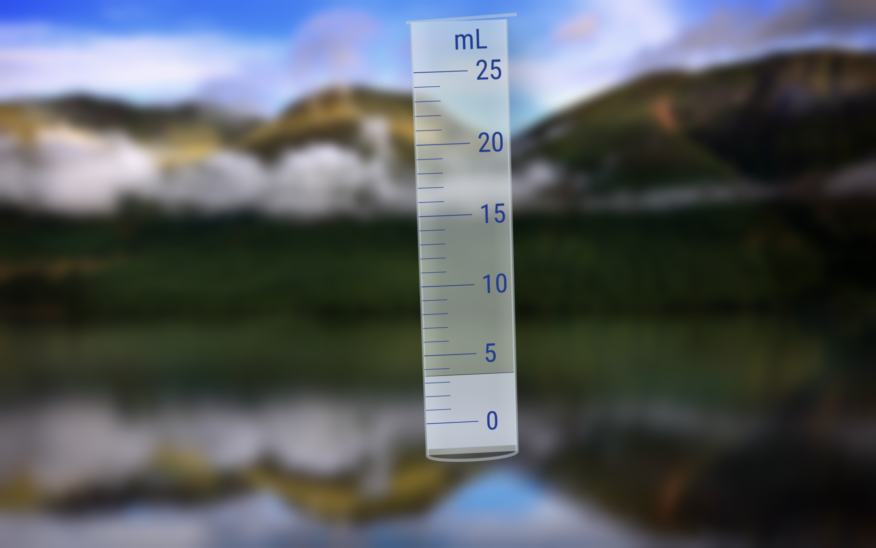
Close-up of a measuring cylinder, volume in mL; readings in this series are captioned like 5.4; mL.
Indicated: 3.5; mL
